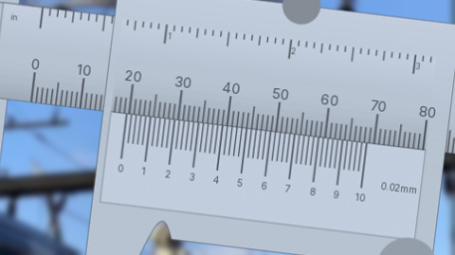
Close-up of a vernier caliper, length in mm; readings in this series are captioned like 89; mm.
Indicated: 19.5; mm
